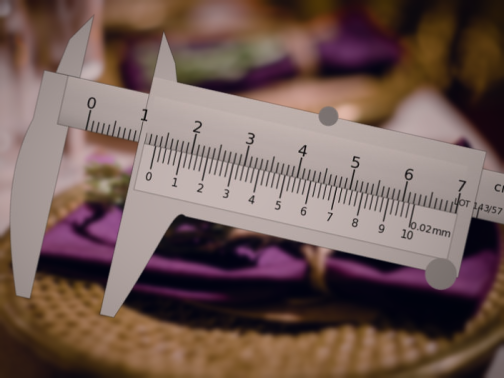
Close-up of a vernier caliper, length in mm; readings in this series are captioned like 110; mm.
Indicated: 13.2; mm
